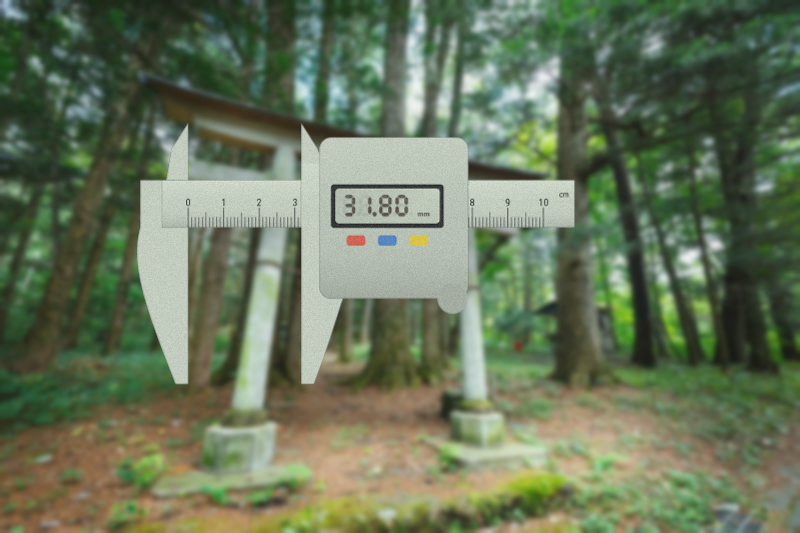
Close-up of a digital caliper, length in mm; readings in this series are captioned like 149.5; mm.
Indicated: 31.80; mm
